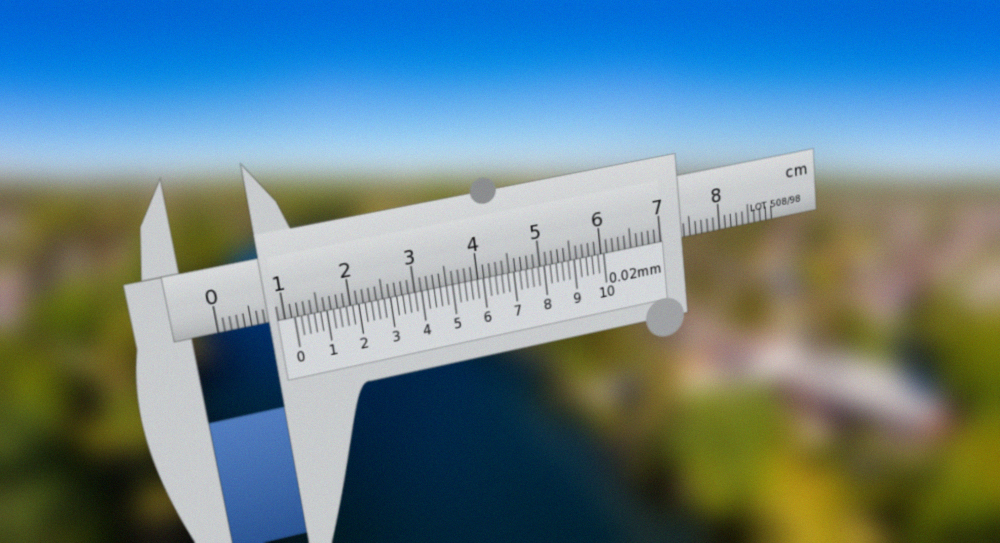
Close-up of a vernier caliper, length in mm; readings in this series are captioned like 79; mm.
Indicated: 11.5; mm
